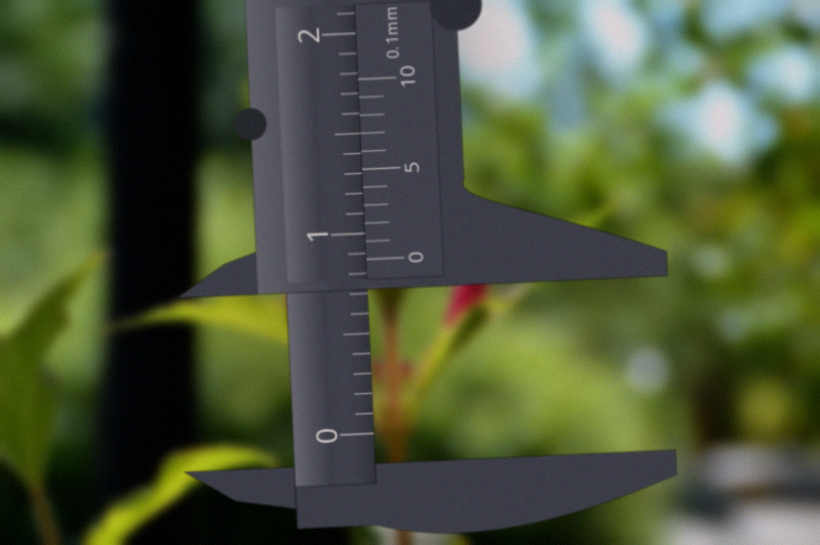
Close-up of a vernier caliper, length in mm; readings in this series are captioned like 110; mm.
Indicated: 8.7; mm
